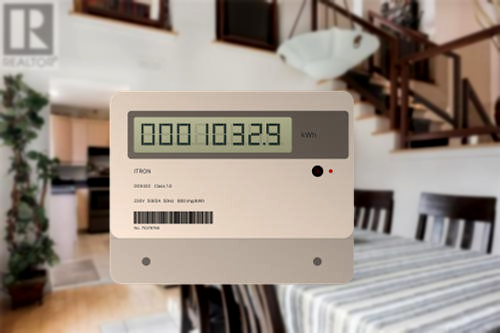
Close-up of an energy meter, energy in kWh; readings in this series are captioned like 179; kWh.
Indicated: 1032.9; kWh
